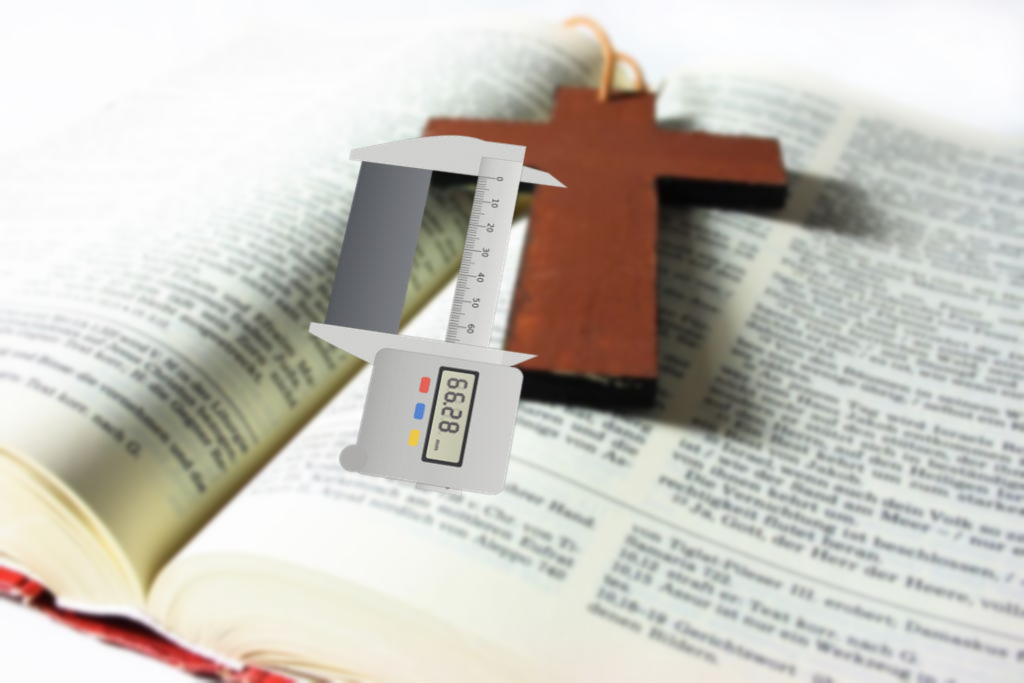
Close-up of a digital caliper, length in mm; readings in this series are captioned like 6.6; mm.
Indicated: 66.28; mm
